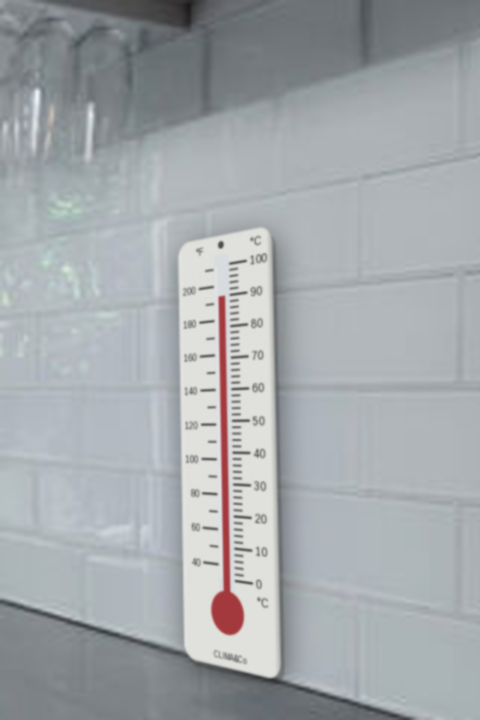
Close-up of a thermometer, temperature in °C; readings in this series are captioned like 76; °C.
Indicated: 90; °C
